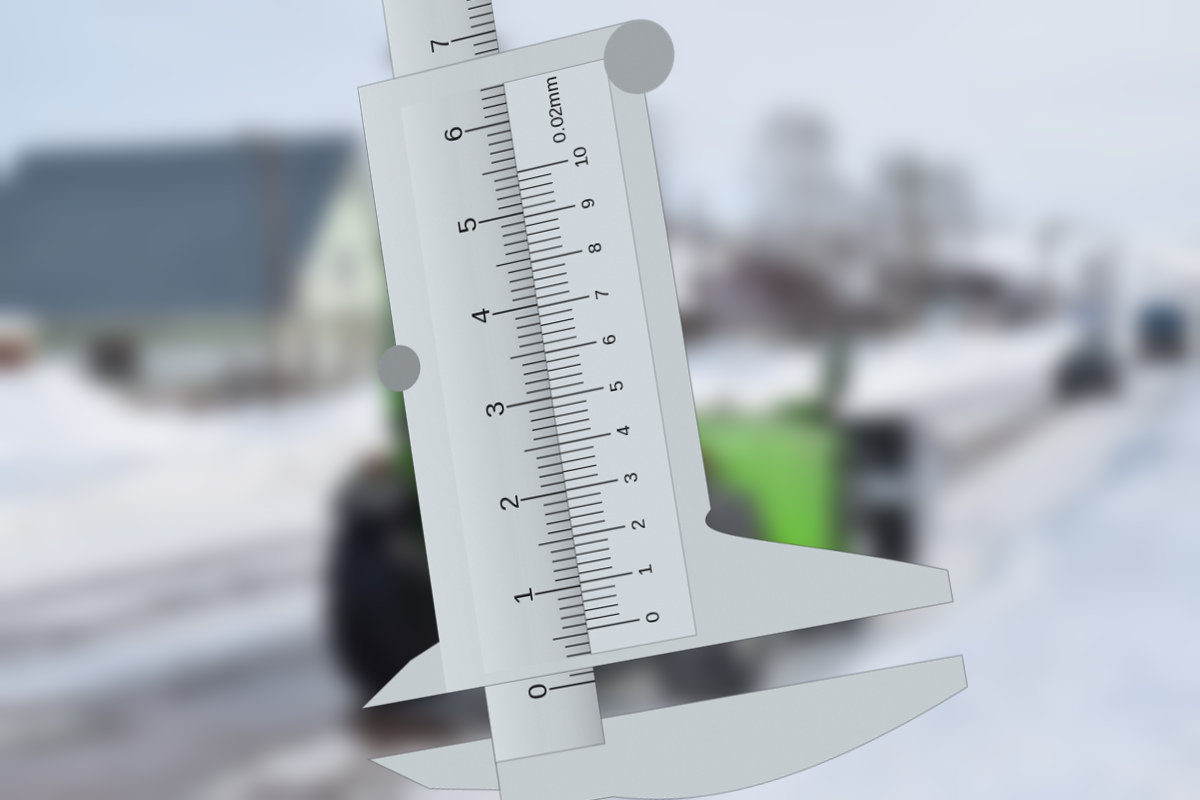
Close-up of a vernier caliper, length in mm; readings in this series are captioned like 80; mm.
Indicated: 5.4; mm
